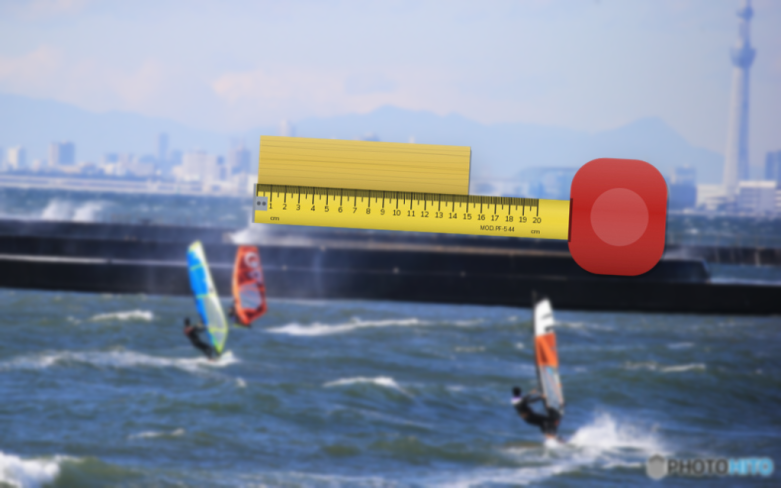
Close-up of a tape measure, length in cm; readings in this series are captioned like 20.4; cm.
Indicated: 15; cm
